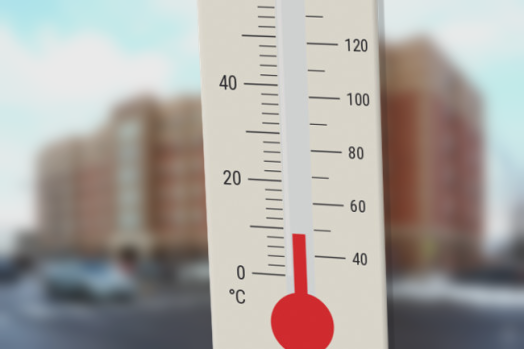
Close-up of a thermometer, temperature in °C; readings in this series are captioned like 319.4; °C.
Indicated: 9; °C
